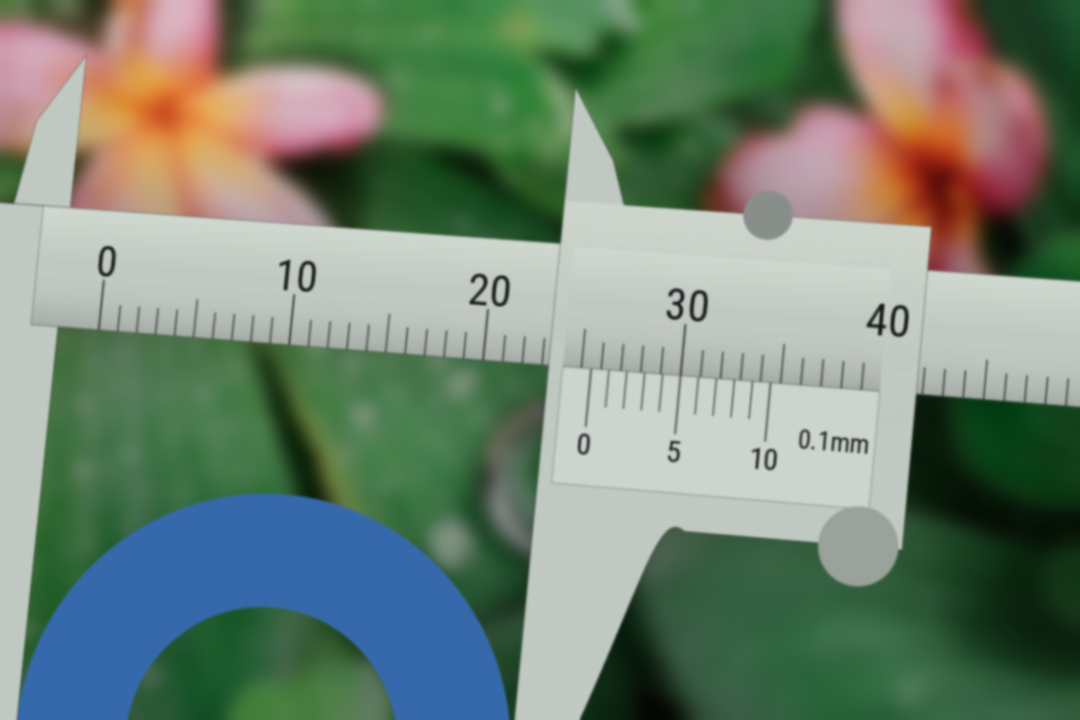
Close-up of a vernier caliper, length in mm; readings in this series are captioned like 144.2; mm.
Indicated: 25.5; mm
